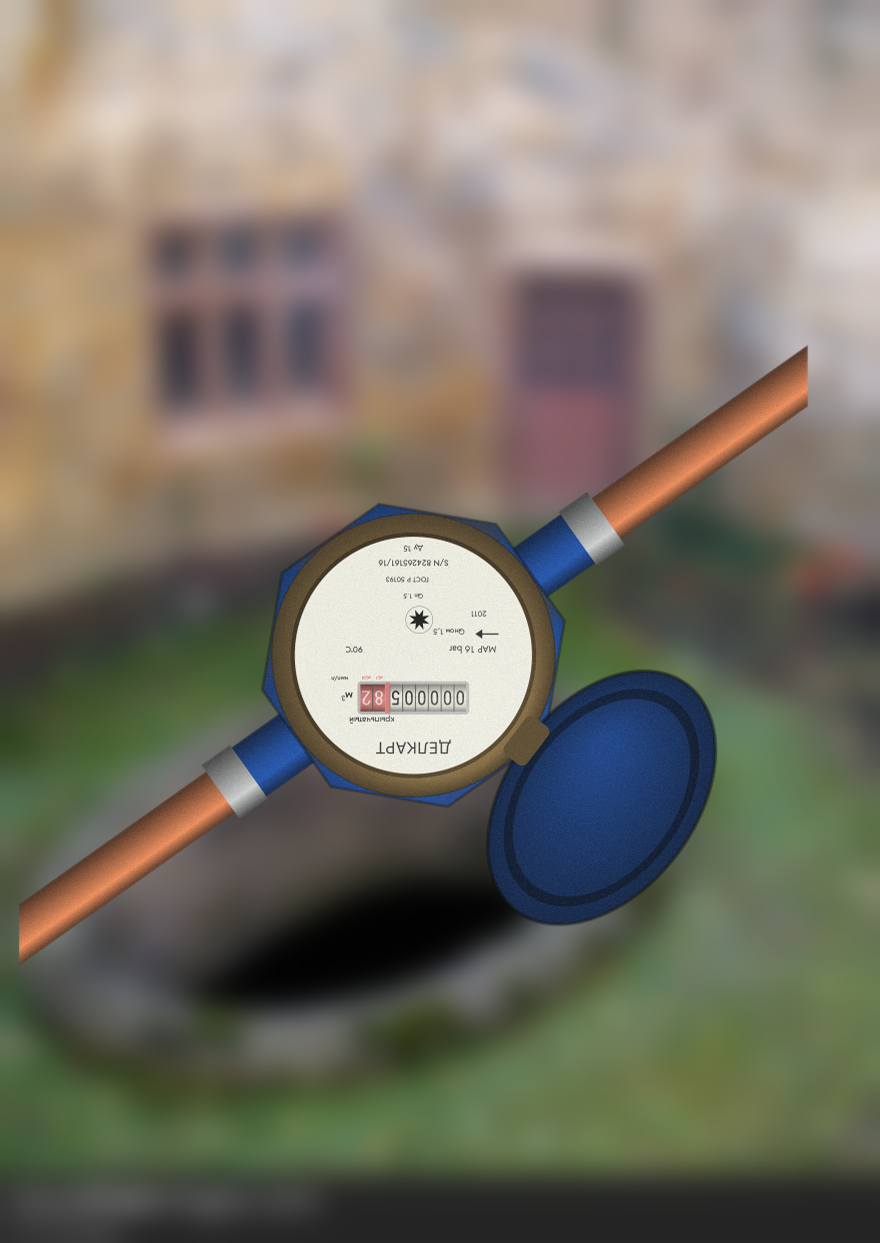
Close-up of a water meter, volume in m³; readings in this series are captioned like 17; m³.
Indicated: 5.82; m³
